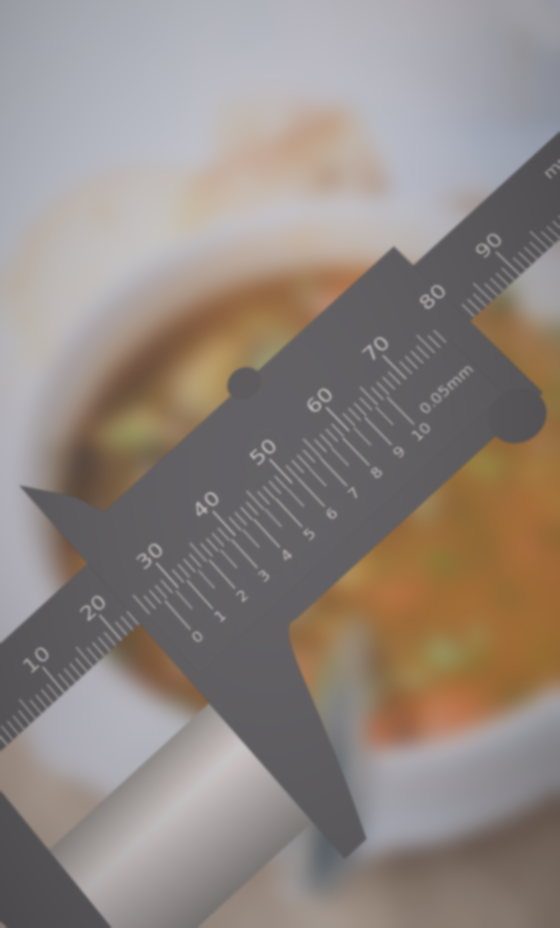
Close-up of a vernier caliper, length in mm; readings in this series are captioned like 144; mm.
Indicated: 27.6; mm
